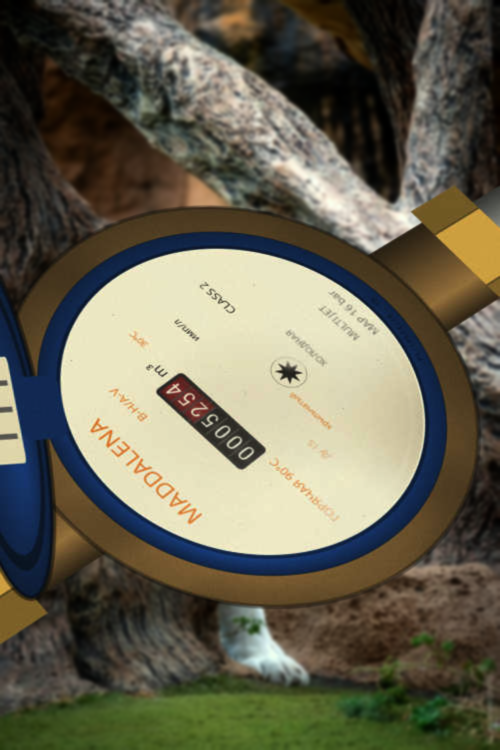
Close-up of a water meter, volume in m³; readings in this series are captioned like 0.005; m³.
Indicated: 5.254; m³
